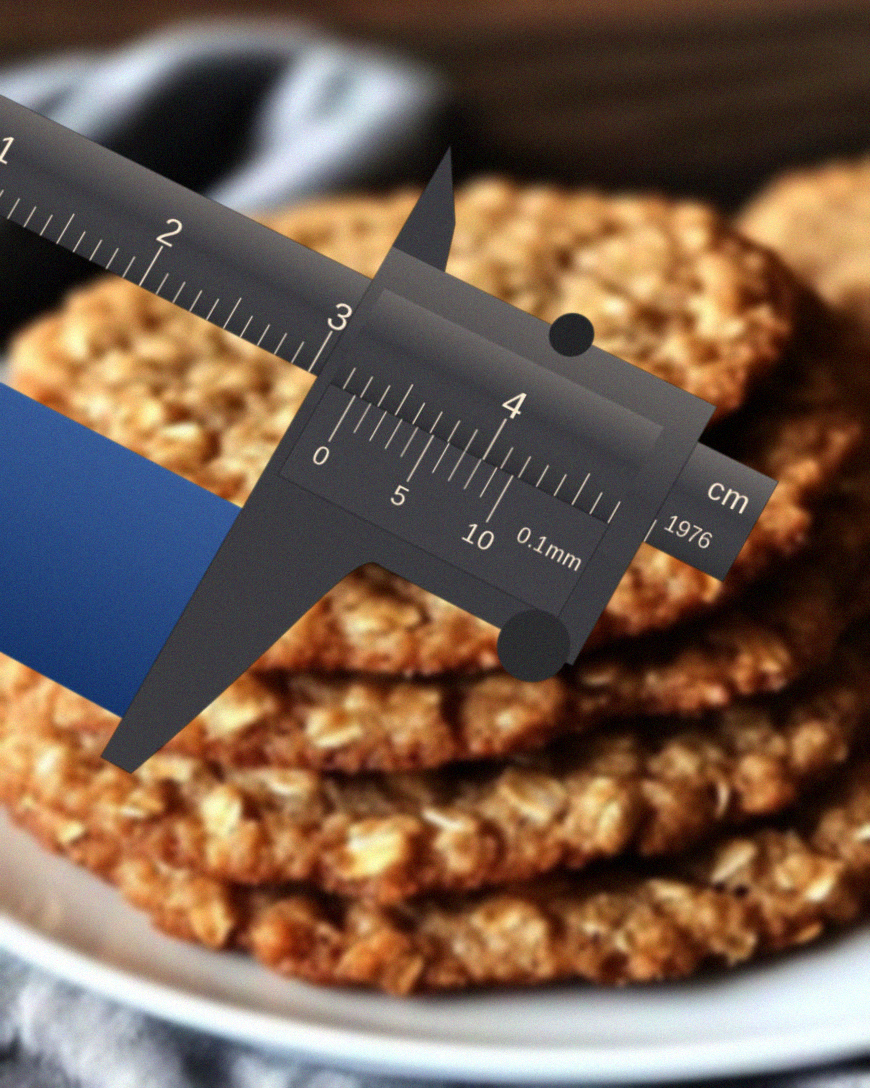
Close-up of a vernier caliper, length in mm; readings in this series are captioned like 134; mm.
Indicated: 32.7; mm
